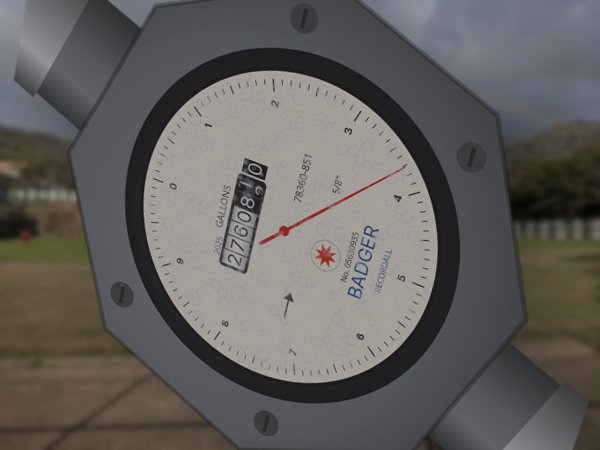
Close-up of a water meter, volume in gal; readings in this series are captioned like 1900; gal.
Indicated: 2760813.7; gal
